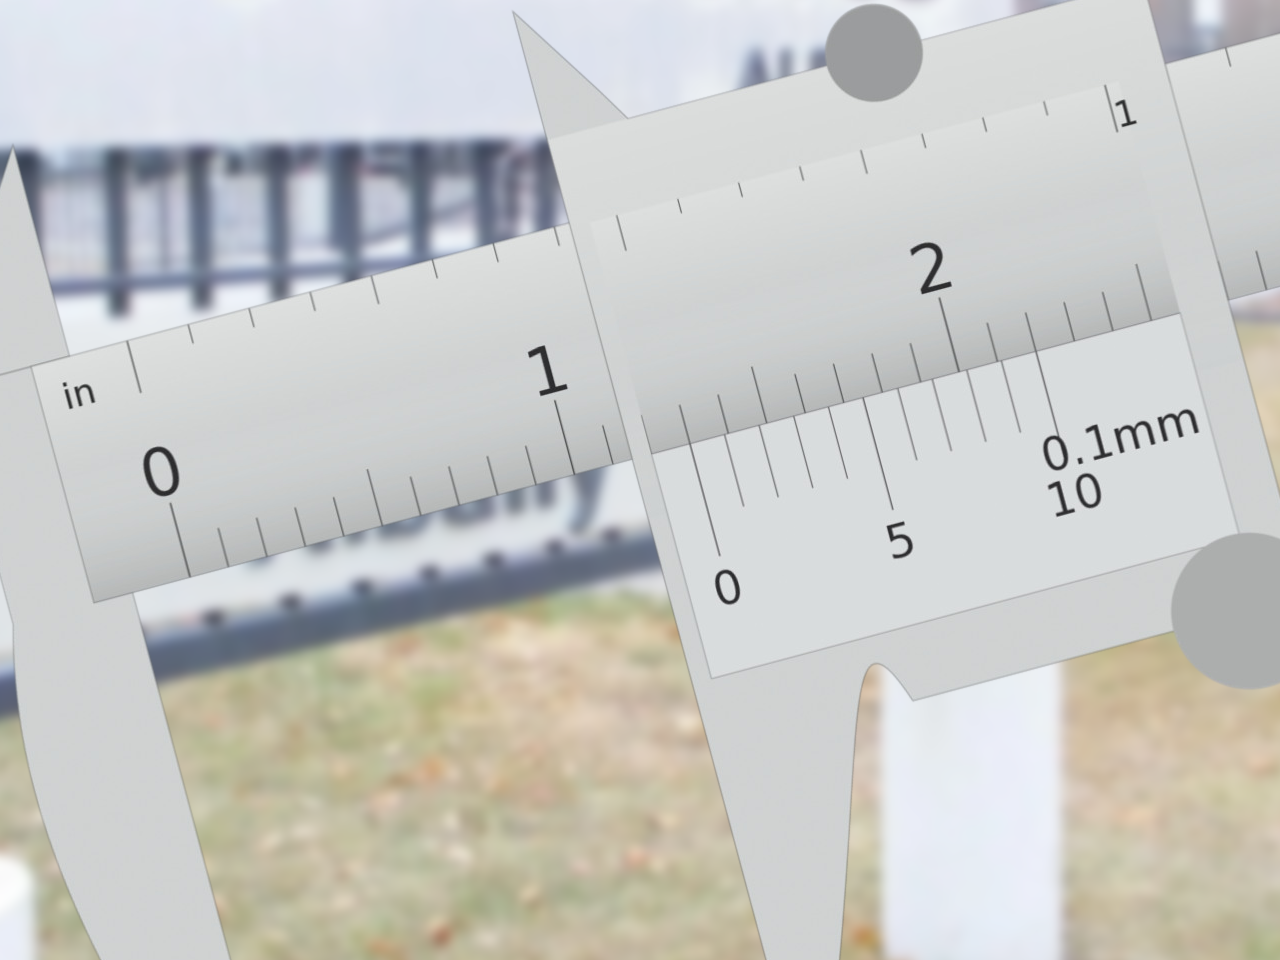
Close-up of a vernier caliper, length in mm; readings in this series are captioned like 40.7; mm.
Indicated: 13.0; mm
